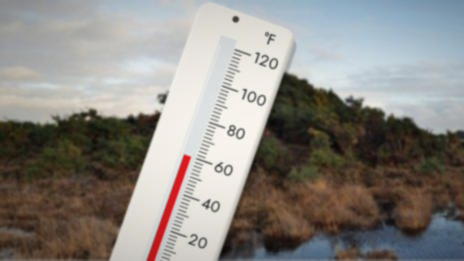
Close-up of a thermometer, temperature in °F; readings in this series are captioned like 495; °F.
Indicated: 60; °F
